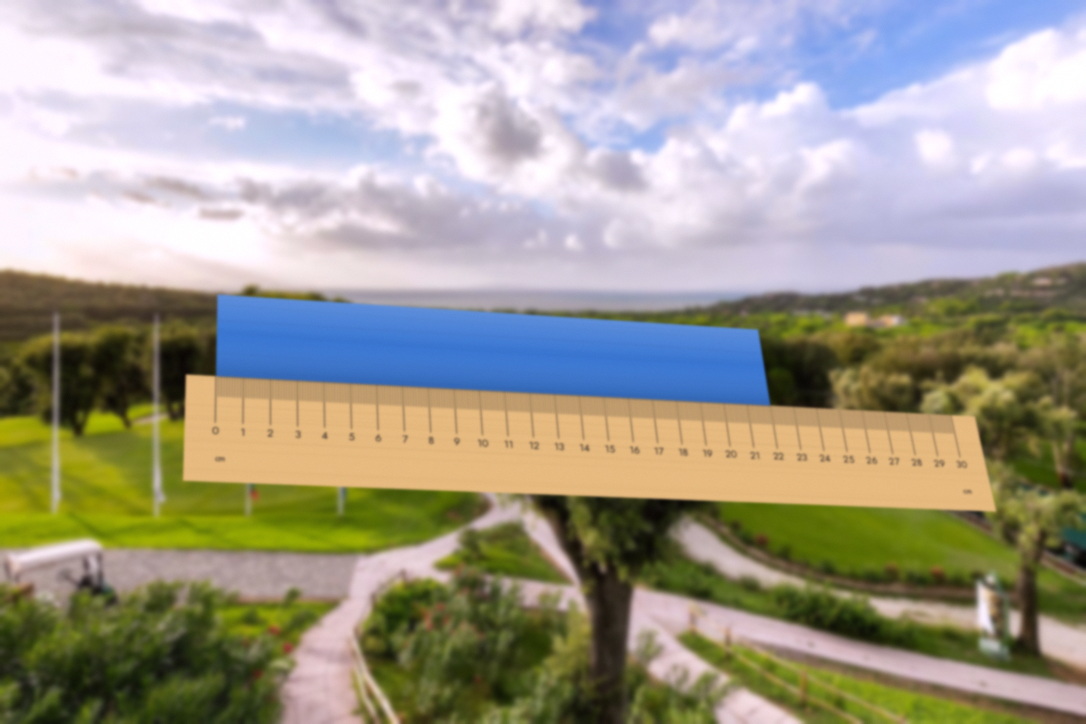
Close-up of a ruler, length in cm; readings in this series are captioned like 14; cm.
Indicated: 22; cm
